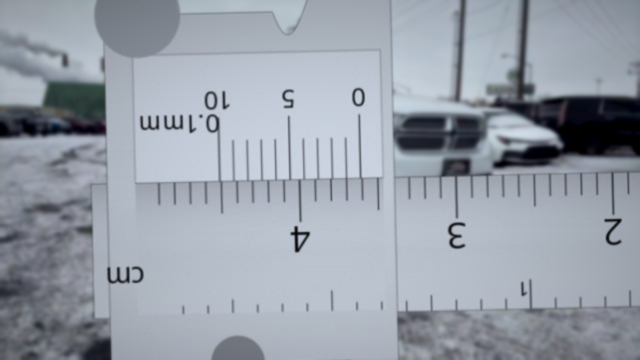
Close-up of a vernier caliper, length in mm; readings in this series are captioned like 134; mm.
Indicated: 36.1; mm
